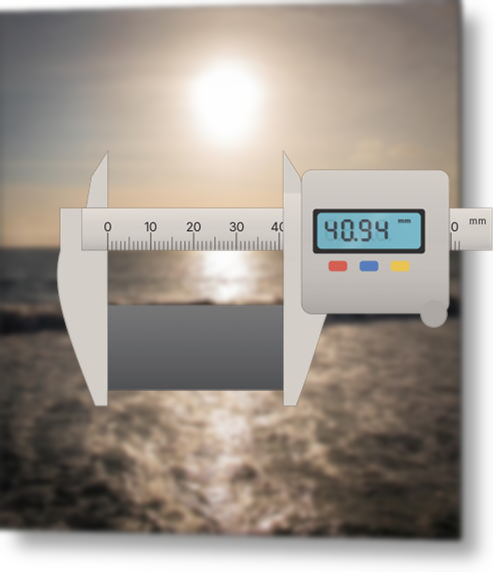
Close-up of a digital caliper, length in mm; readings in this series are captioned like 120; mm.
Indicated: 40.94; mm
